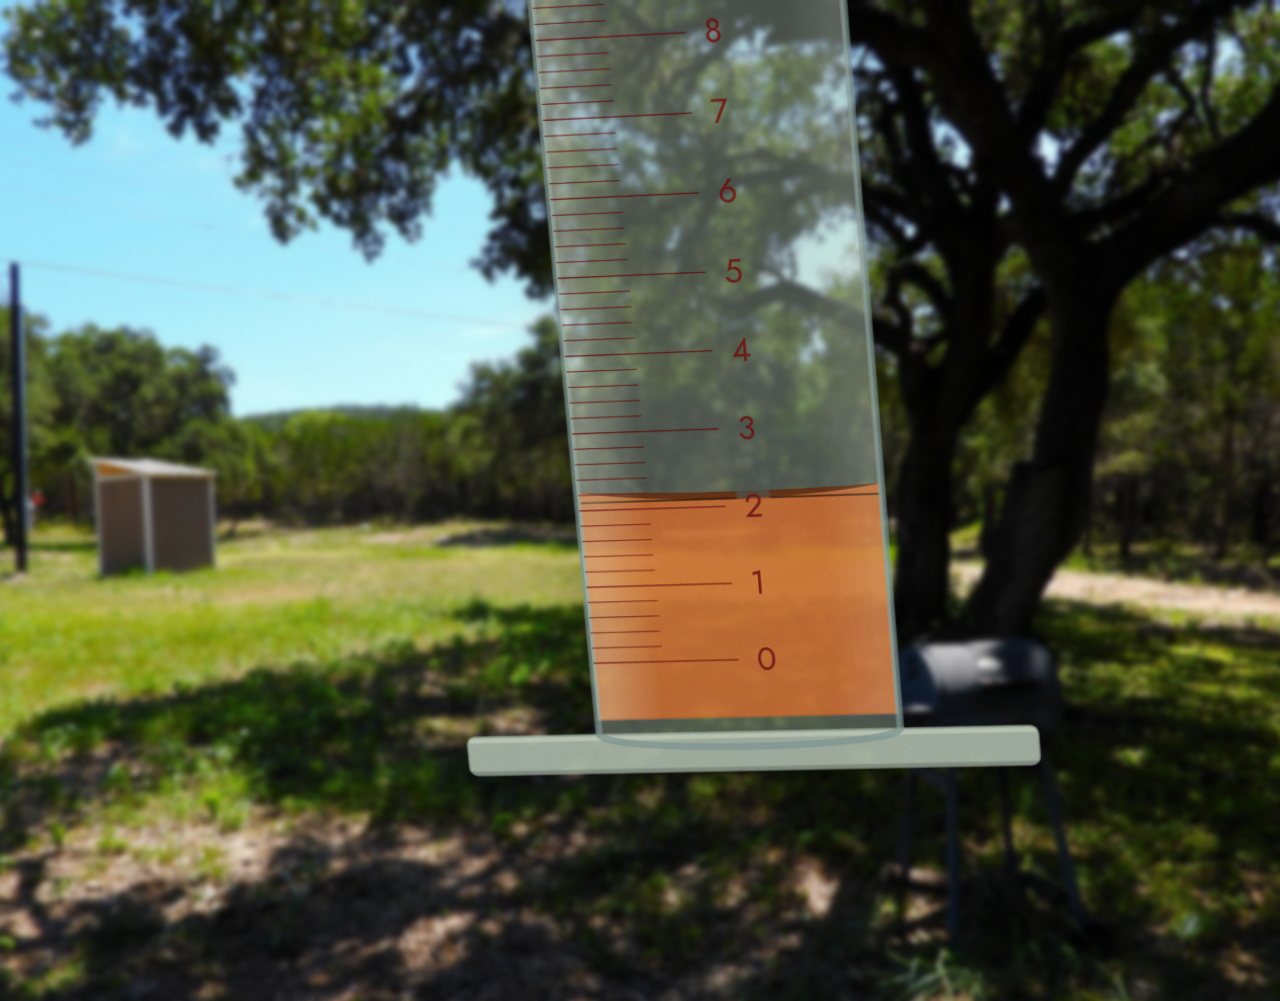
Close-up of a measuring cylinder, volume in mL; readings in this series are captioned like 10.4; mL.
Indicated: 2.1; mL
